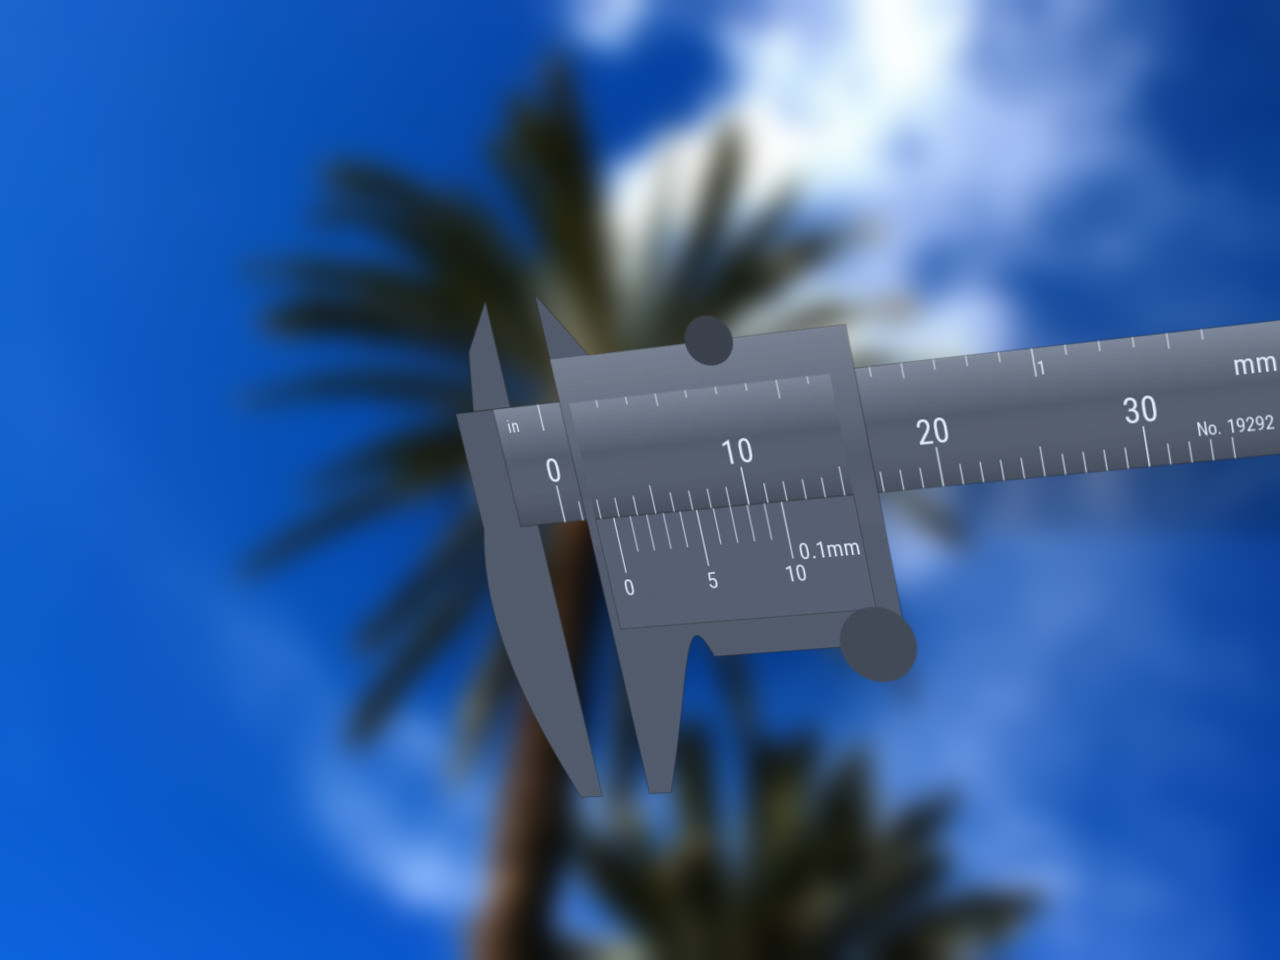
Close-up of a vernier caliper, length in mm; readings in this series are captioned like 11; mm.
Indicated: 2.7; mm
